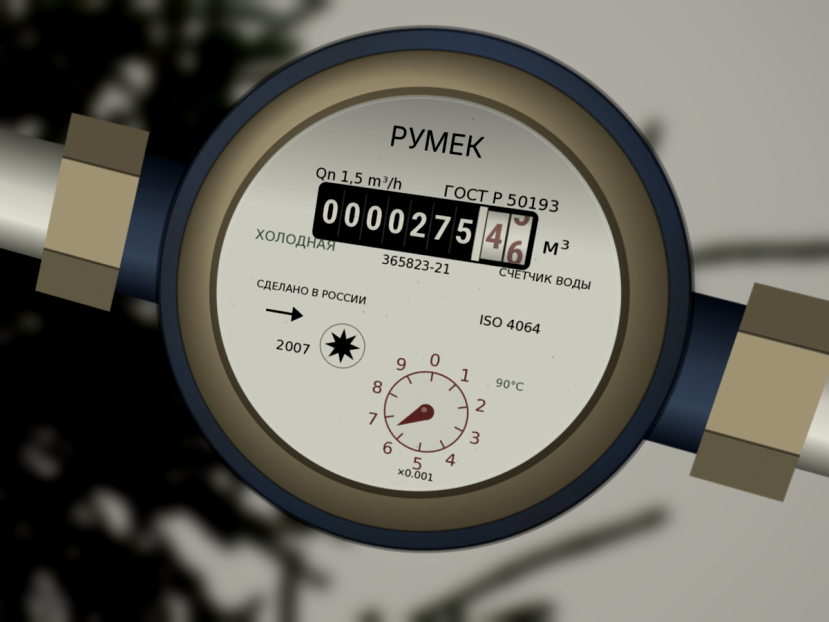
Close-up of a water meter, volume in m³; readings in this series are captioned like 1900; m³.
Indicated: 275.456; m³
